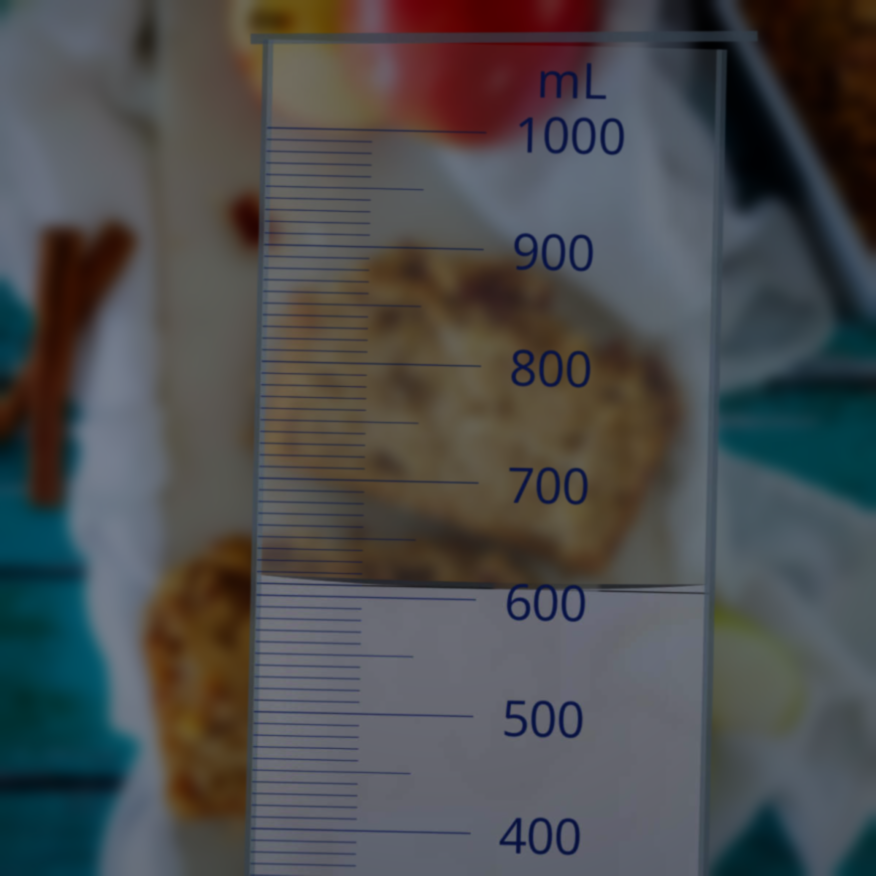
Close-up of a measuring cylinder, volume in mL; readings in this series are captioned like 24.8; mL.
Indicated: 610; mL
